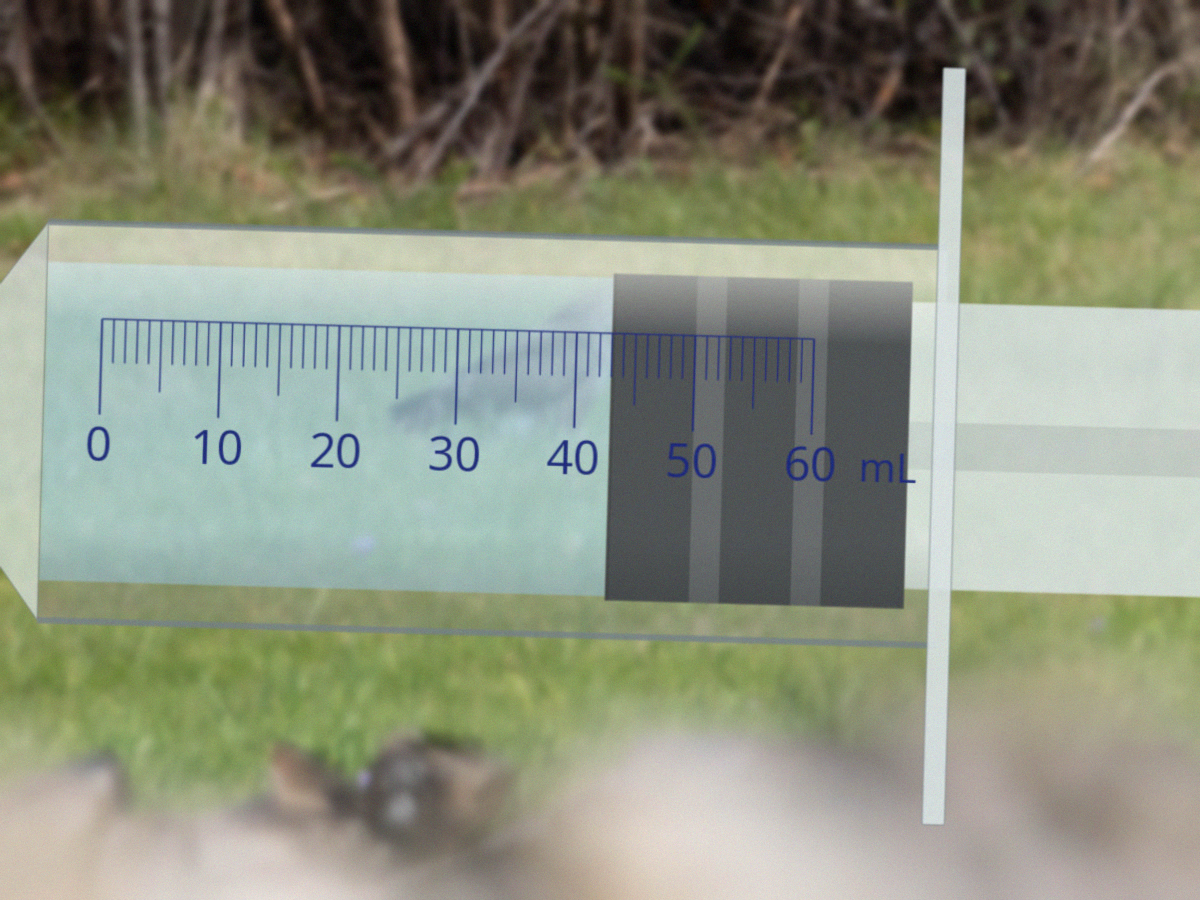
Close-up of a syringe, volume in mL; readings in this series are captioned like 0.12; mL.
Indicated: 43; mL
